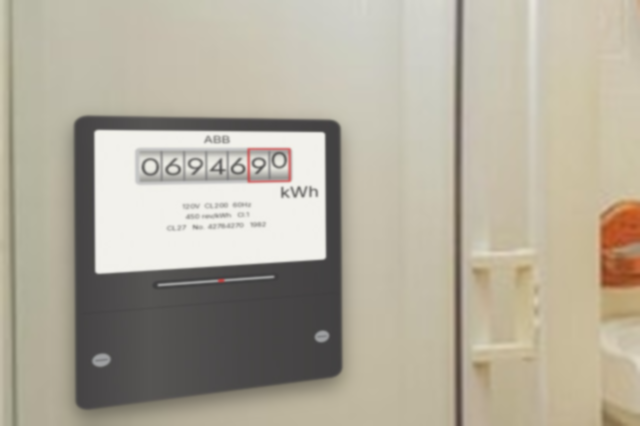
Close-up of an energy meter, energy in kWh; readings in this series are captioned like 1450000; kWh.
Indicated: 6946.90; kWh
